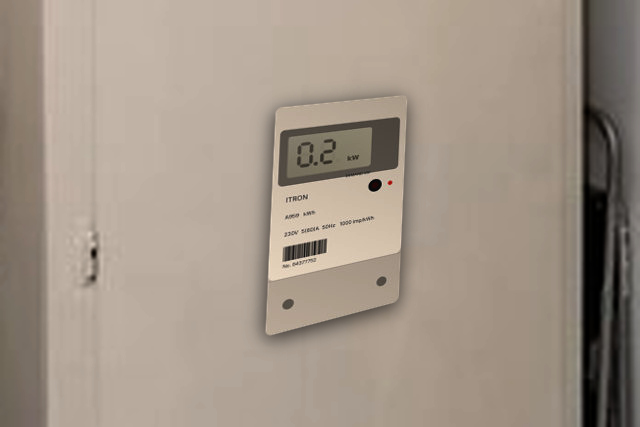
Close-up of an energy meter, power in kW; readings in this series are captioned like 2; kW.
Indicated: 0.2; kW
